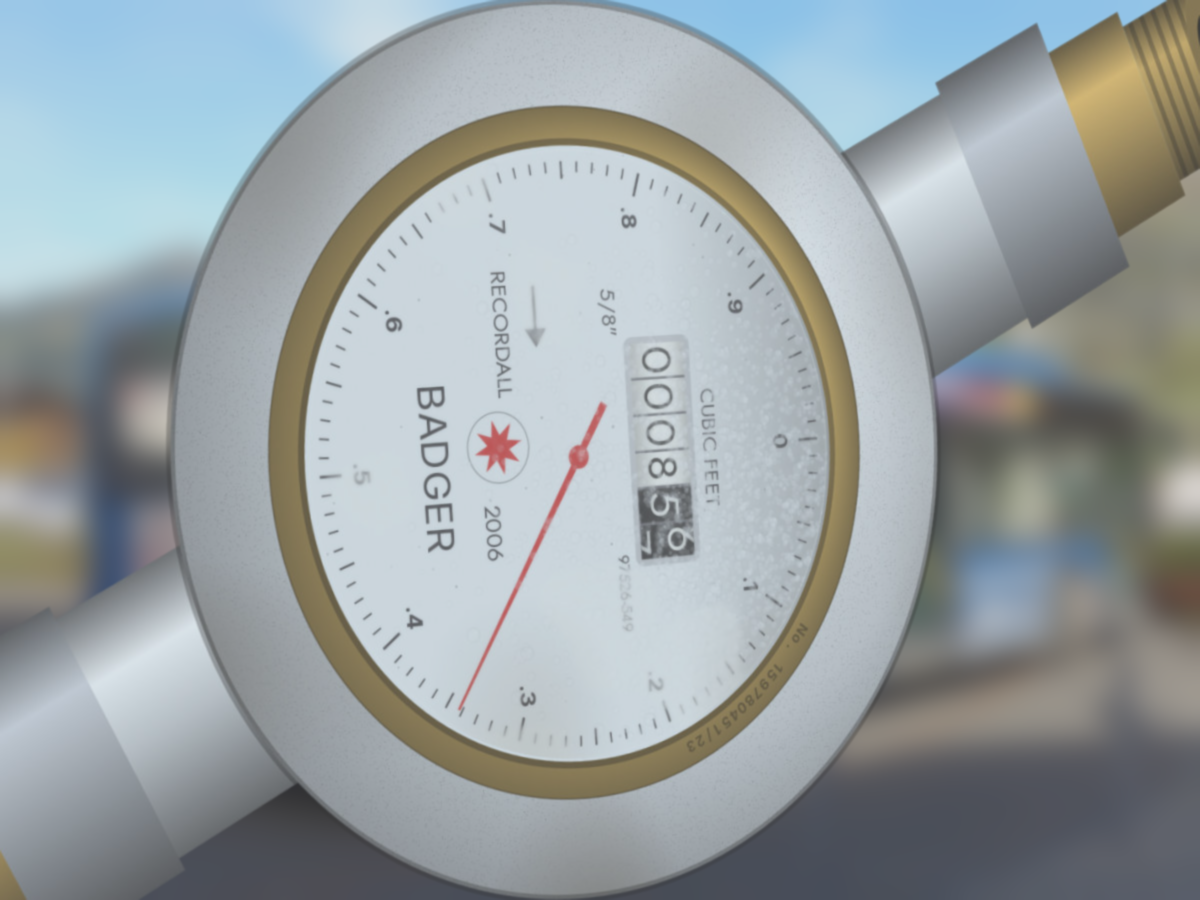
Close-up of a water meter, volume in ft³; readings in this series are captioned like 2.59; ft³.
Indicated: 856.34; ft³
